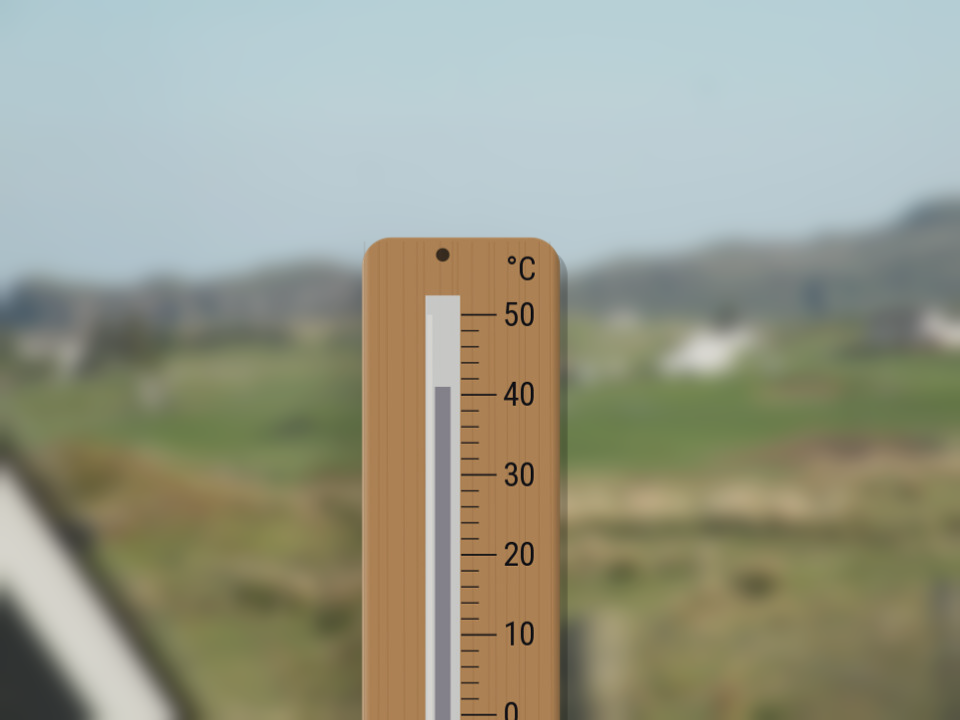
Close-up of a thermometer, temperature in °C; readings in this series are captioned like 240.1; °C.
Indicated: 41; °C
